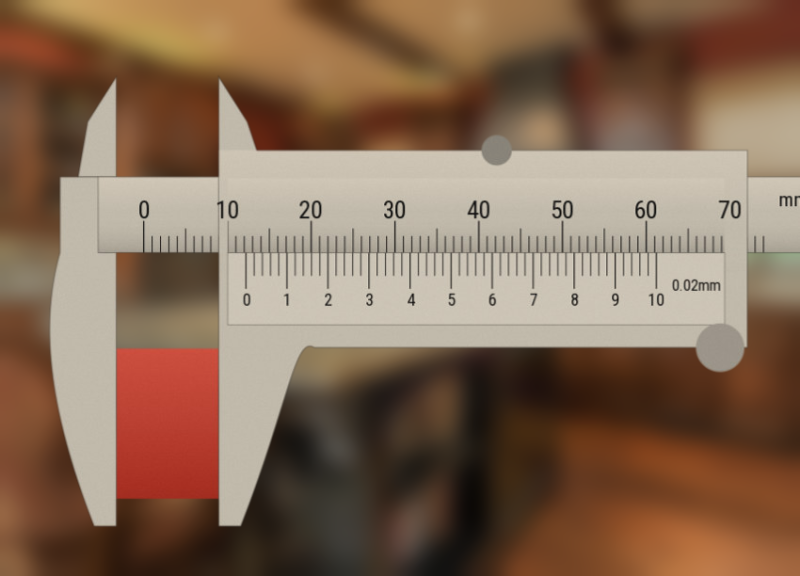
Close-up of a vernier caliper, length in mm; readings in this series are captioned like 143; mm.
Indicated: 12.2; mm
